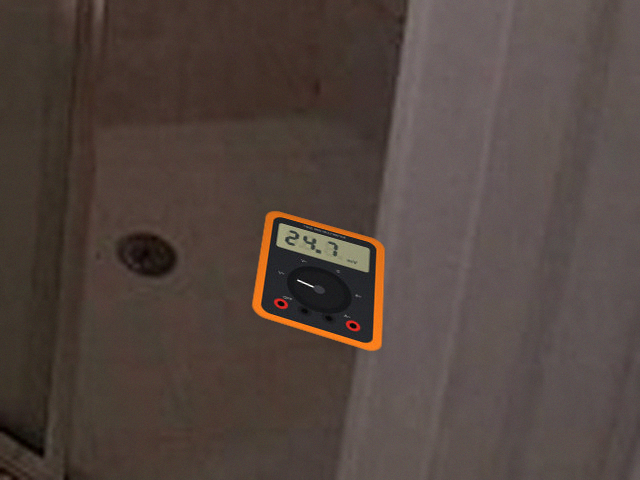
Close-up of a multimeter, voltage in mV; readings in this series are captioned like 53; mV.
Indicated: 24.7; mV
